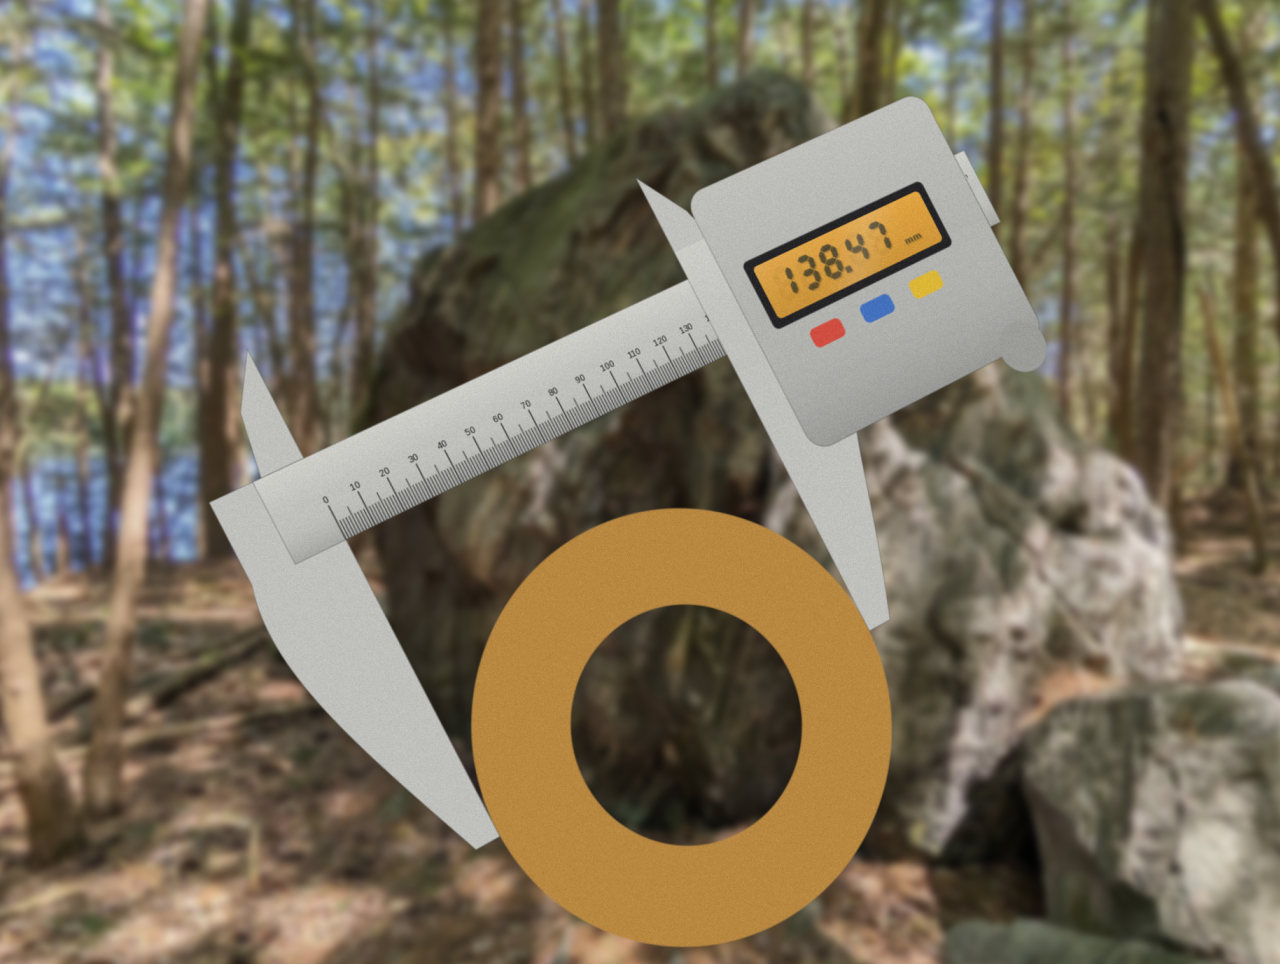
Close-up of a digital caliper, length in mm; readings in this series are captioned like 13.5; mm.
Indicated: 138.47; mm
